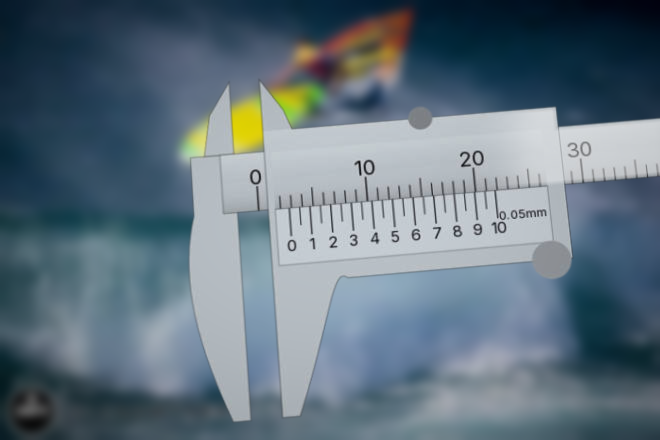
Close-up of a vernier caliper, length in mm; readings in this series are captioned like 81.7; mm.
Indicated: 2.8; mm
